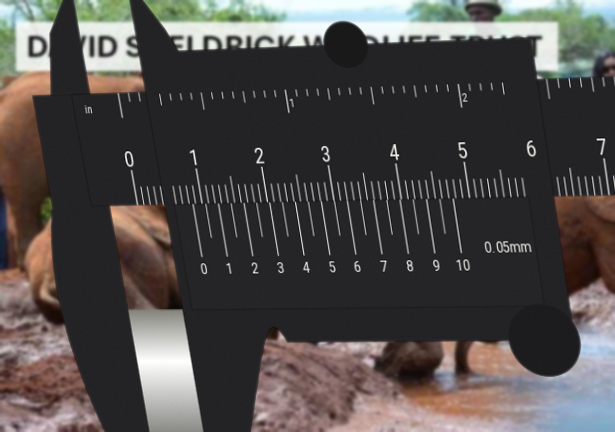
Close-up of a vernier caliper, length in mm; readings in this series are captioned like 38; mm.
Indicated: 8.6; mm
